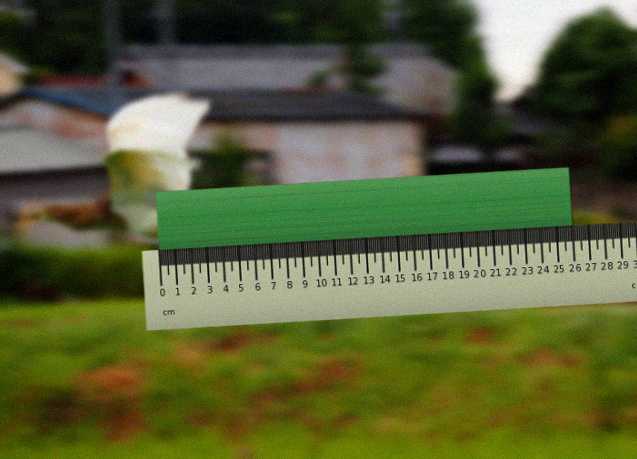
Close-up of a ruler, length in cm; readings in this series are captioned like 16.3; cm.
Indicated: 26; cm
